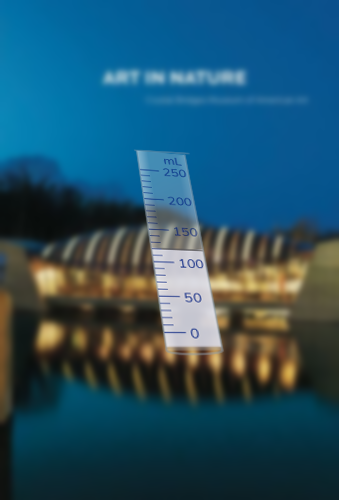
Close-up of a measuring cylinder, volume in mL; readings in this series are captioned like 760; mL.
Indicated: 120; mL
